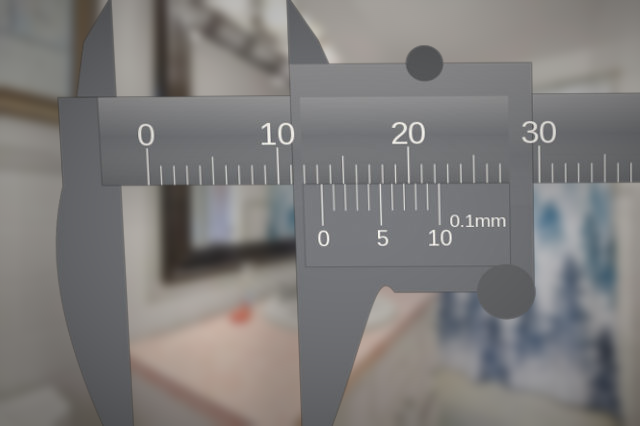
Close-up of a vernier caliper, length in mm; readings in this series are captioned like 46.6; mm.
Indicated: 13.3; mm
